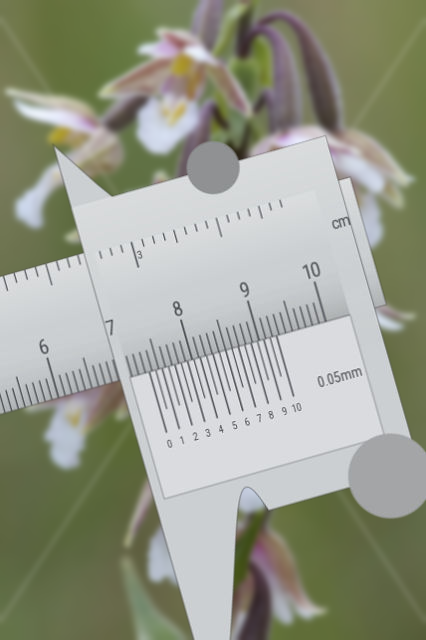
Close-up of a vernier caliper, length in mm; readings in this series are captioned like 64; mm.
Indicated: 73.6; mm
